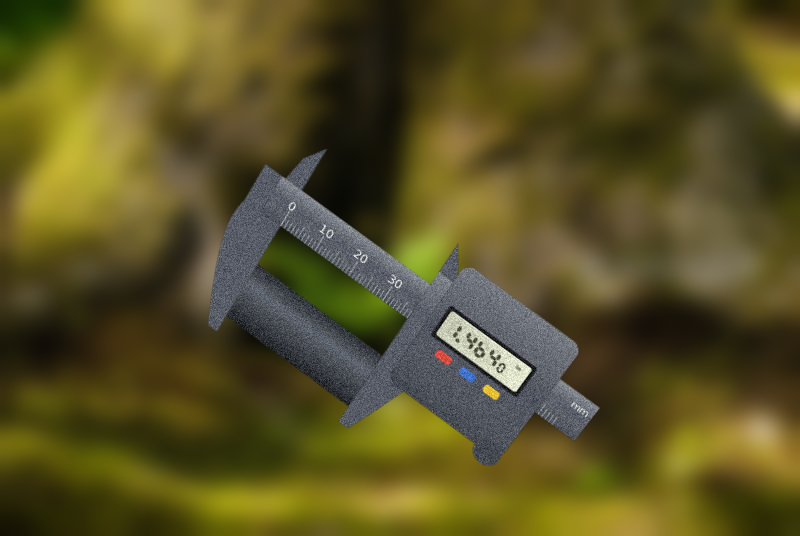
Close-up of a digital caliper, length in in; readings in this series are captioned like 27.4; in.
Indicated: 1.4640; in
